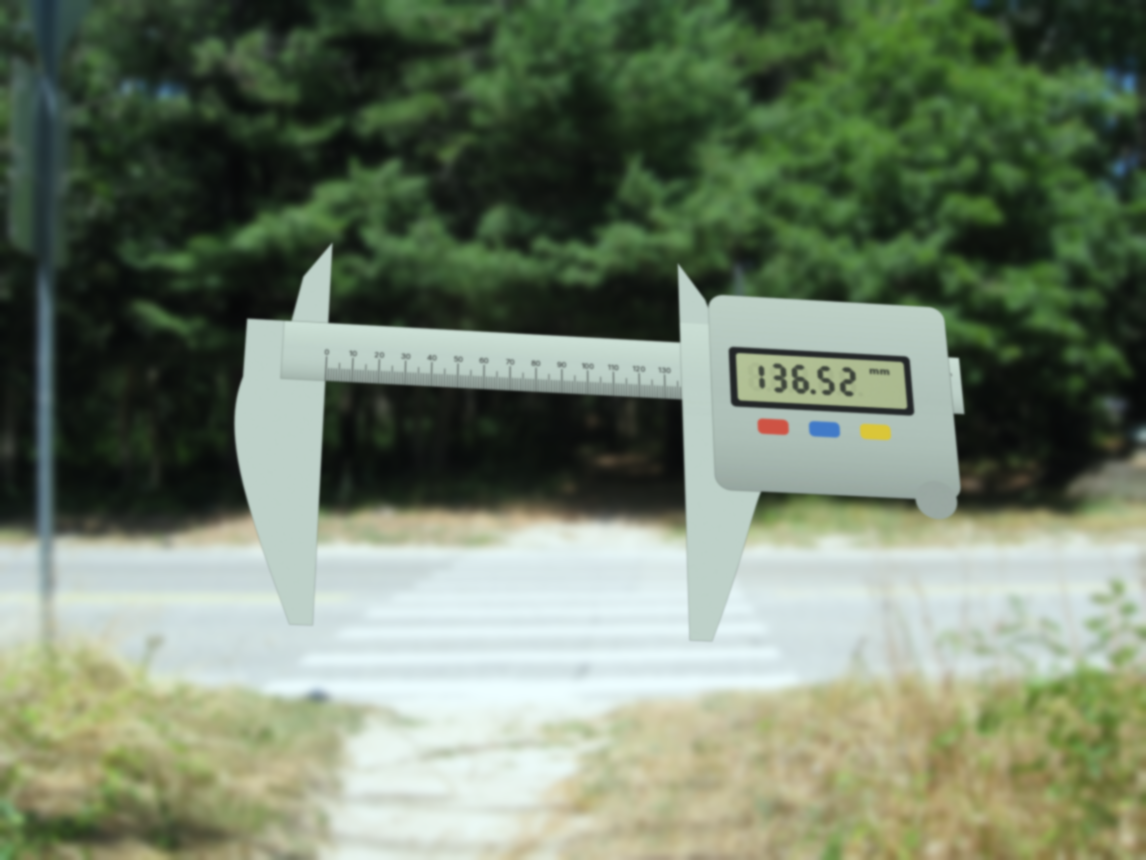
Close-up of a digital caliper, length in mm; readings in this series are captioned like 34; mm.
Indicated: 136.52; mm
